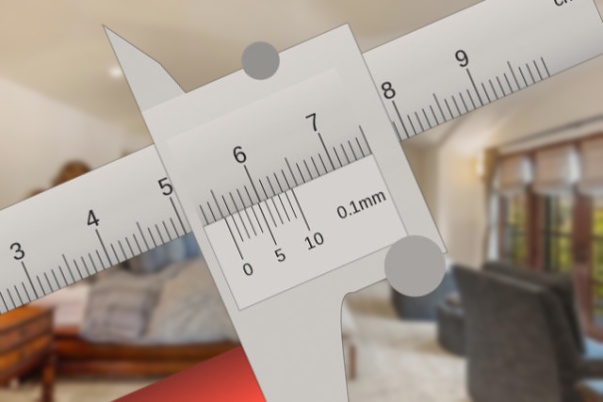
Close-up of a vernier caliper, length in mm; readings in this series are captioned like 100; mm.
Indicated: 55.2; mm
